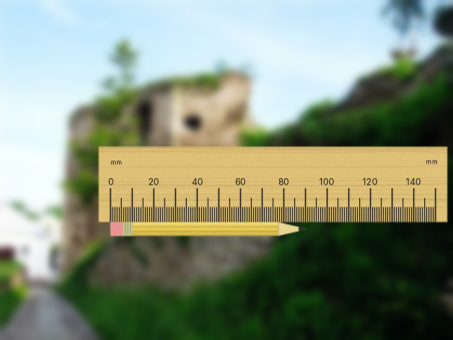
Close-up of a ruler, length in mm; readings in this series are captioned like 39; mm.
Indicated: 90; mm
